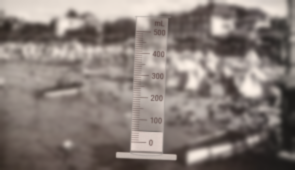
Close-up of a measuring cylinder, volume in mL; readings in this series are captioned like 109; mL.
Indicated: 50; mL
